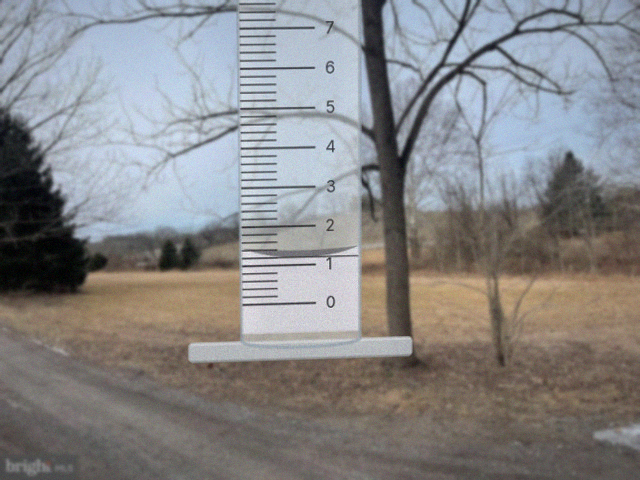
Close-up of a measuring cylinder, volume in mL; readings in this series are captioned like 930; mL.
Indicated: 1.2; mL
